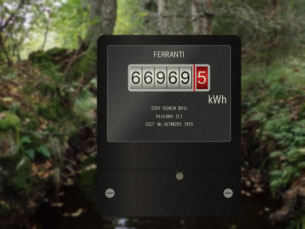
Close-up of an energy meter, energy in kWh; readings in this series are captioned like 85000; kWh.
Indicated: 66969.5; kWh
